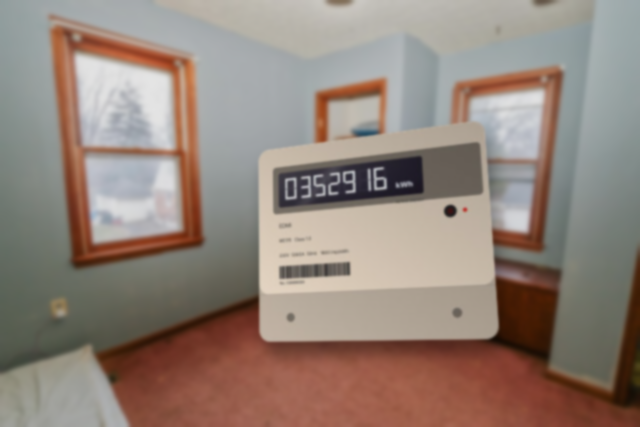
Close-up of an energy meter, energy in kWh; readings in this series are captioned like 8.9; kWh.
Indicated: 352916; kWh
